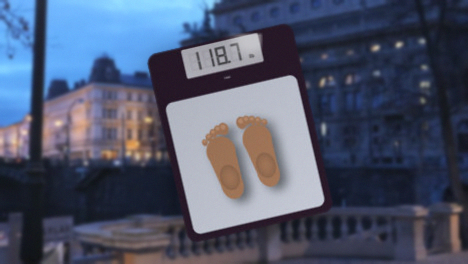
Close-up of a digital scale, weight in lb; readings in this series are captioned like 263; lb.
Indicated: 118.7; lb
